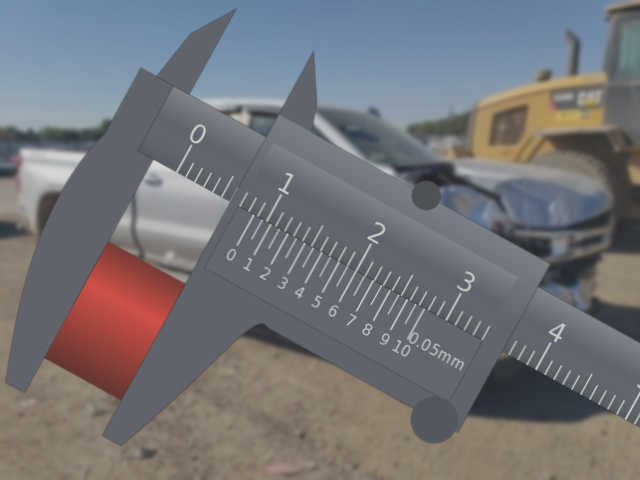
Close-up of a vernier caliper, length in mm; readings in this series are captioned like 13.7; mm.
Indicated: 8.6; mm
